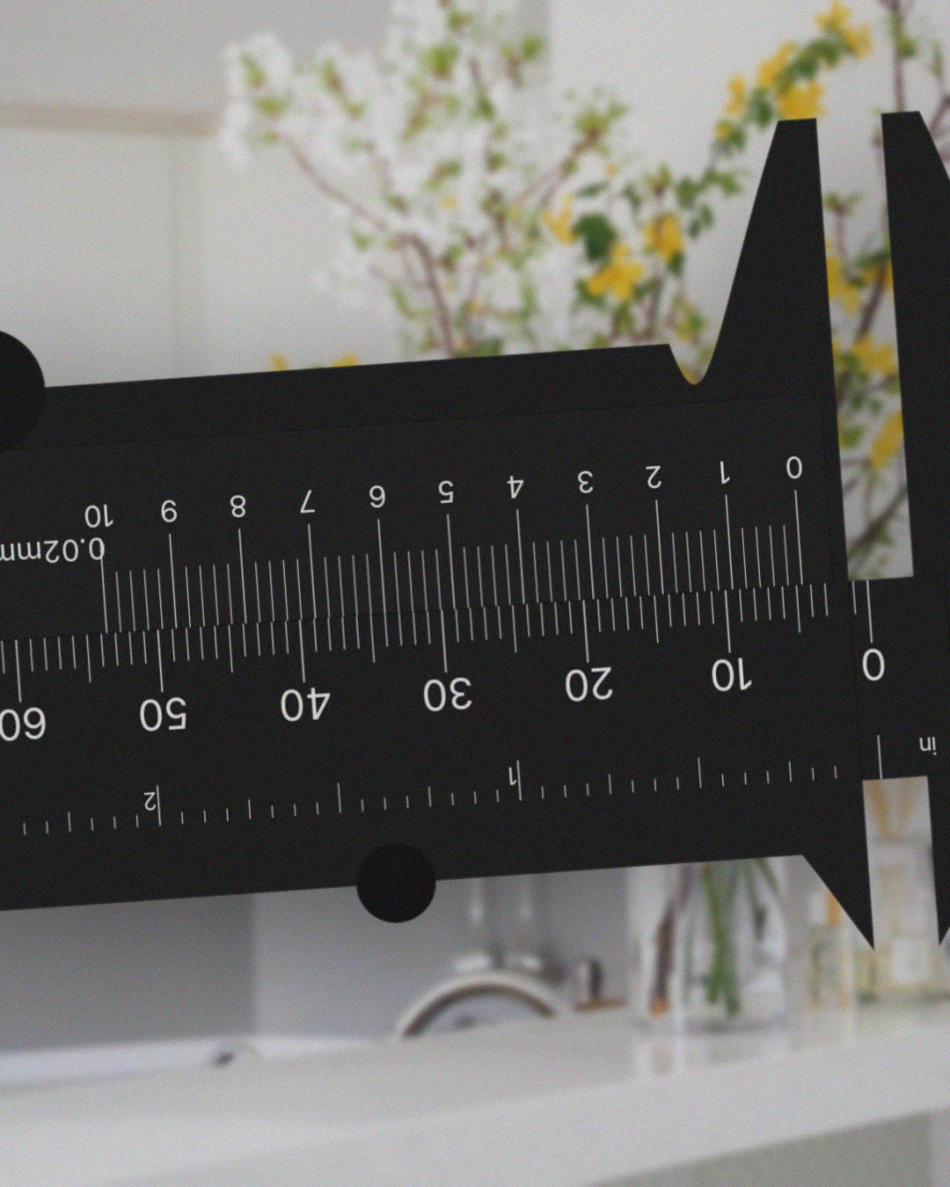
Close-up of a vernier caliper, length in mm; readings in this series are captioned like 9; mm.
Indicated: 4.6; mm
